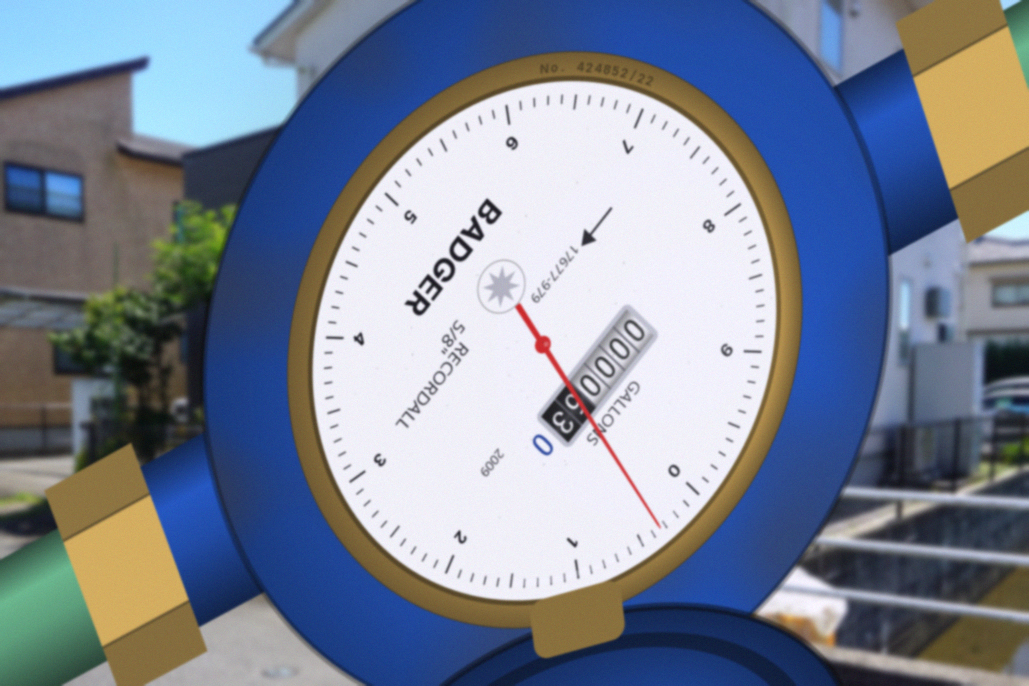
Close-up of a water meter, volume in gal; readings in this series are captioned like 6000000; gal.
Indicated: 630.3; gal
